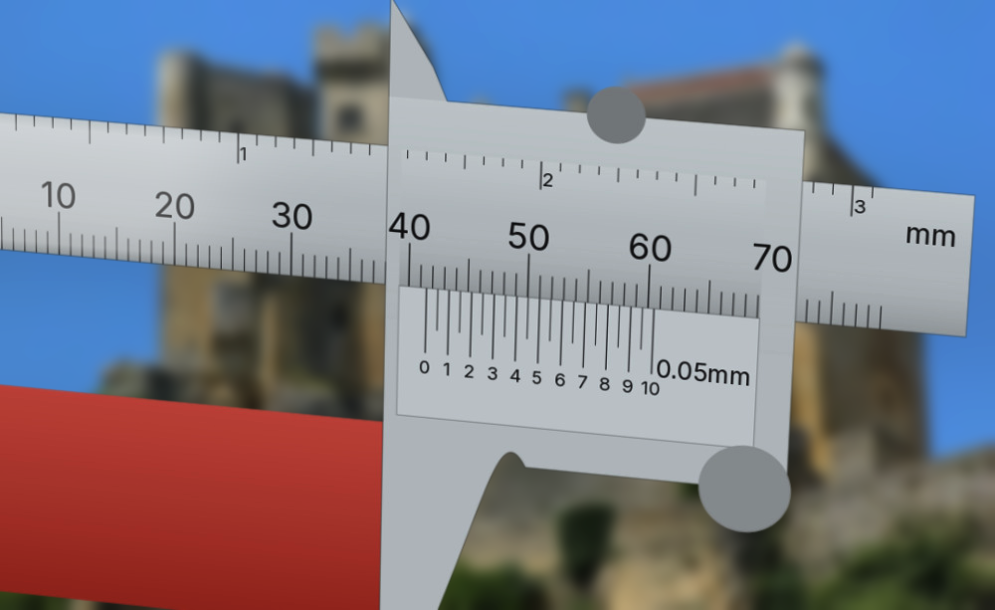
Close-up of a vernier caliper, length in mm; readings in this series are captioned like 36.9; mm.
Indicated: 41.5; mm
